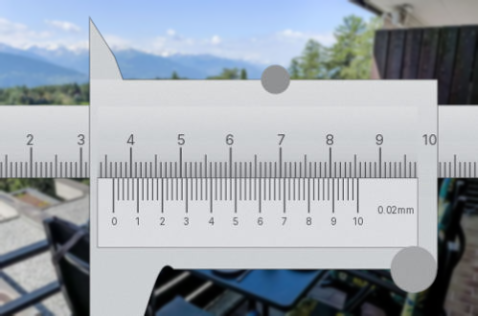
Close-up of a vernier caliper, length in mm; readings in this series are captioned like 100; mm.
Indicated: 36.5; mm
